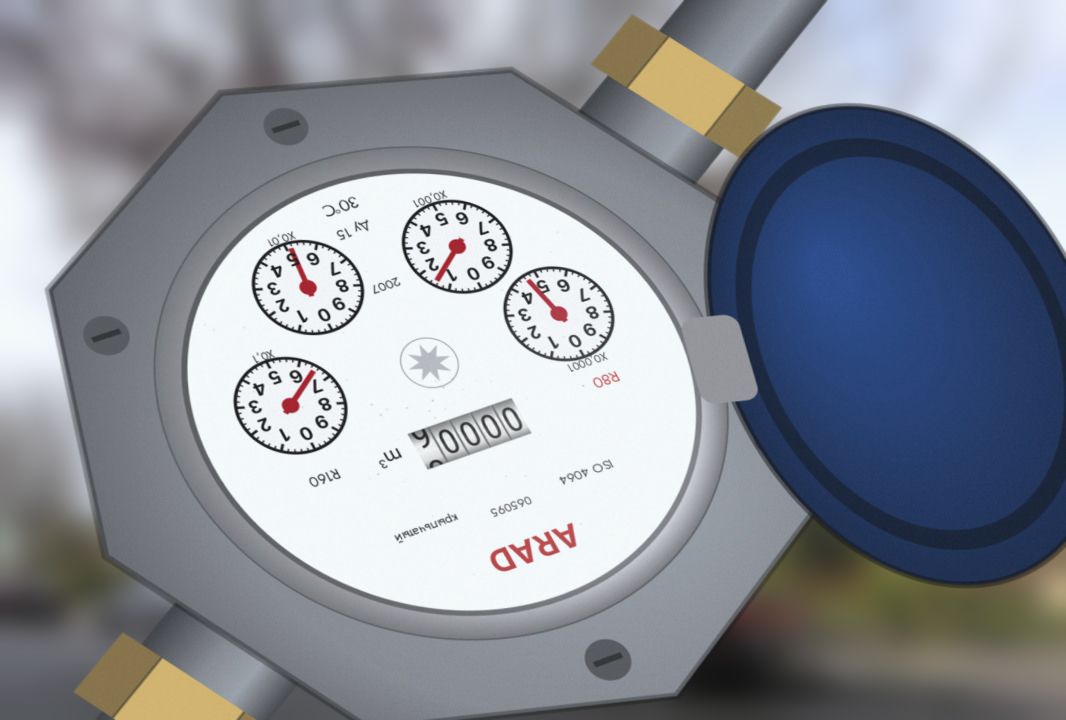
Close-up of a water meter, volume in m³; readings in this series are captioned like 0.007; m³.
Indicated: 5.6514; m³
